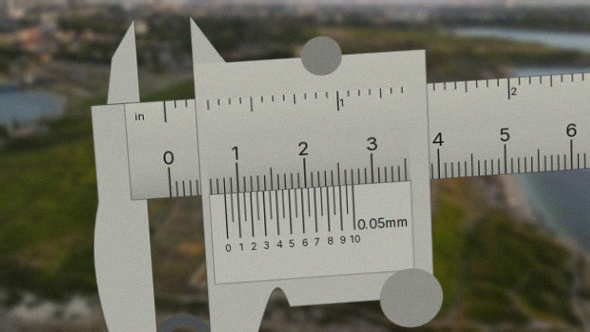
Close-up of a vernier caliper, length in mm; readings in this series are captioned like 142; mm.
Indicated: 8.0; mm
